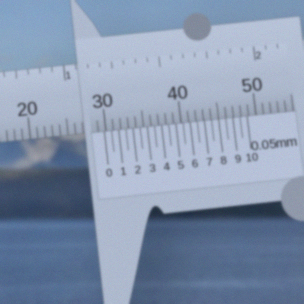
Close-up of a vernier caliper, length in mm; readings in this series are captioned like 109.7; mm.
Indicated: 29.8; mm
